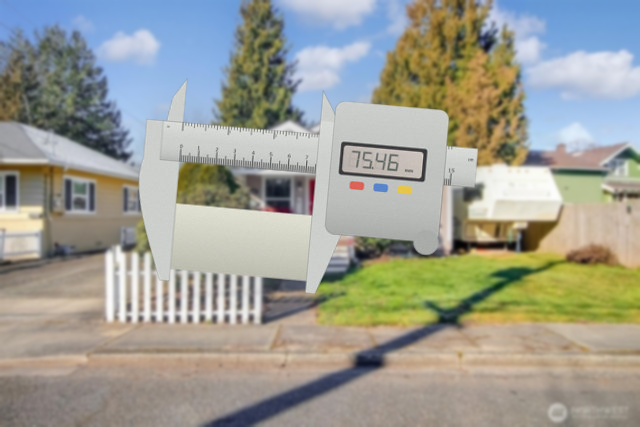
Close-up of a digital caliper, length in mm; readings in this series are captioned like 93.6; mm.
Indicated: 75.46; mm
